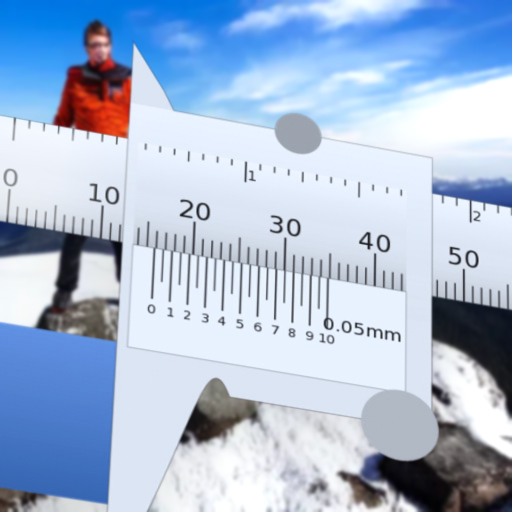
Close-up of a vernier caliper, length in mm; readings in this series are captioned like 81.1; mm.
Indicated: 15.8; mm
